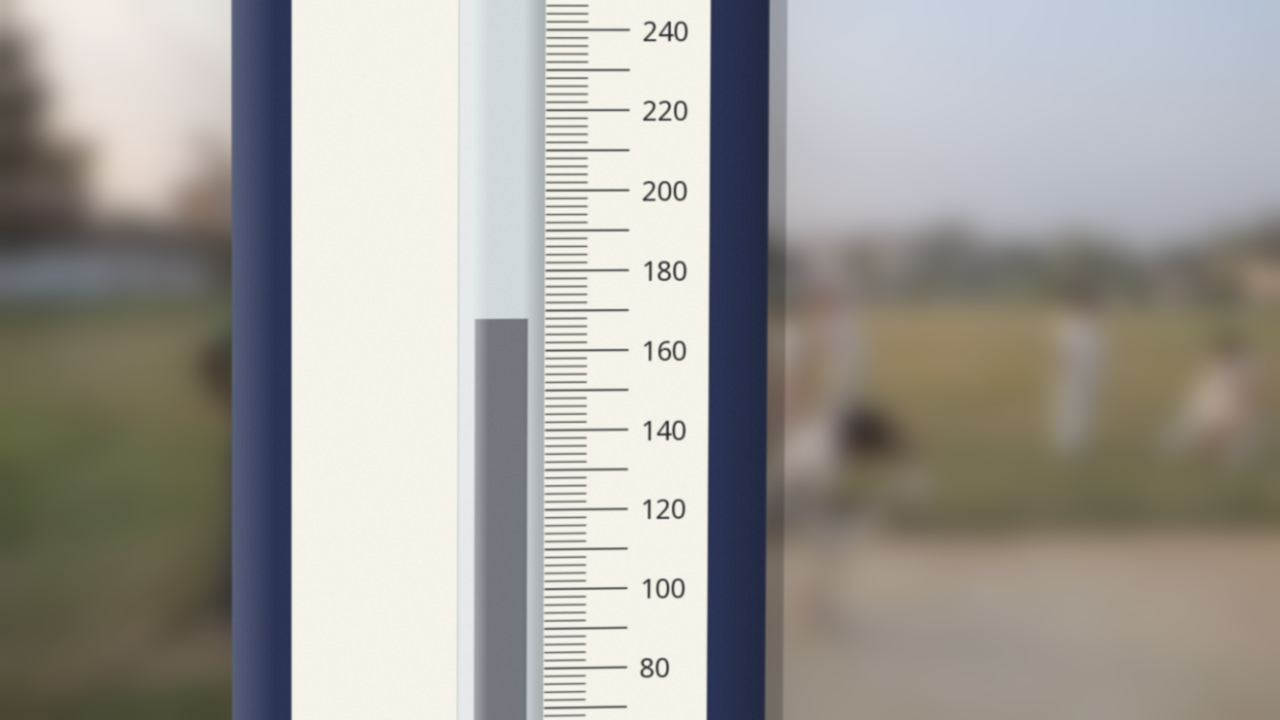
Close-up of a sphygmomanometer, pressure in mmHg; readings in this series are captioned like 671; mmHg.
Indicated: 168; mmHg
